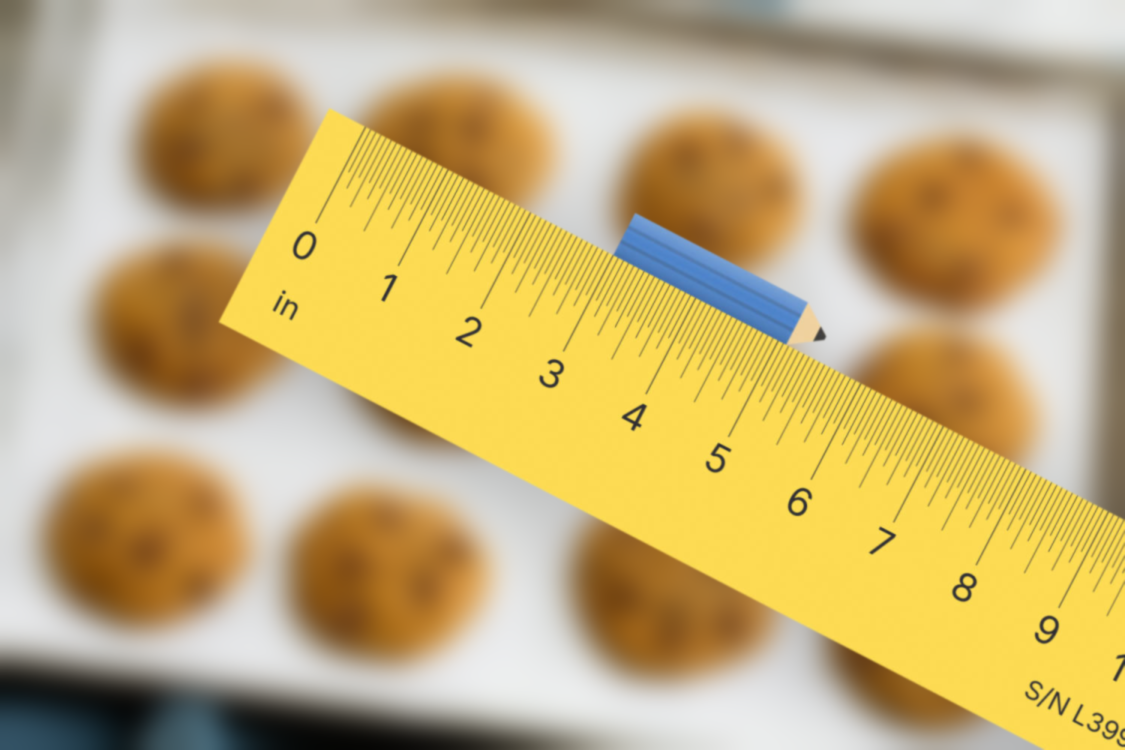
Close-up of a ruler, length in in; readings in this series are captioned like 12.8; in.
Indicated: 2.4375; in
